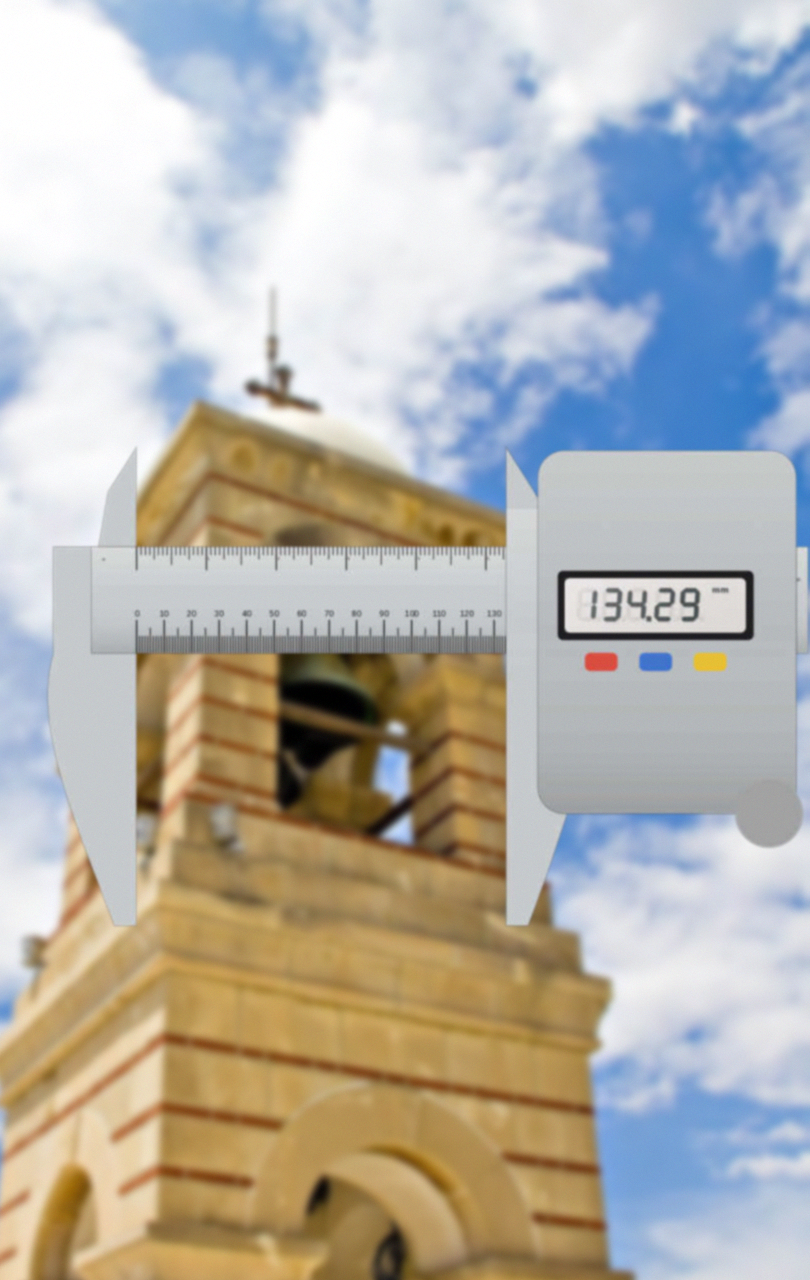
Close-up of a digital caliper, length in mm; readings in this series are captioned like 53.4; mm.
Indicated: 134.29; mm
